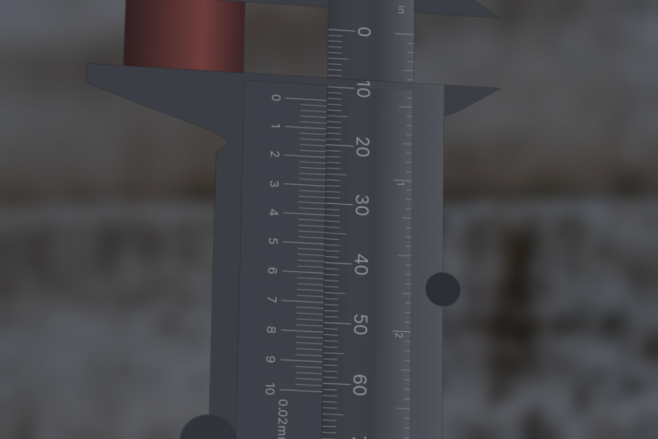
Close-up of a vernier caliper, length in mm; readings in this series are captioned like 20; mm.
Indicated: 12.4; mm
